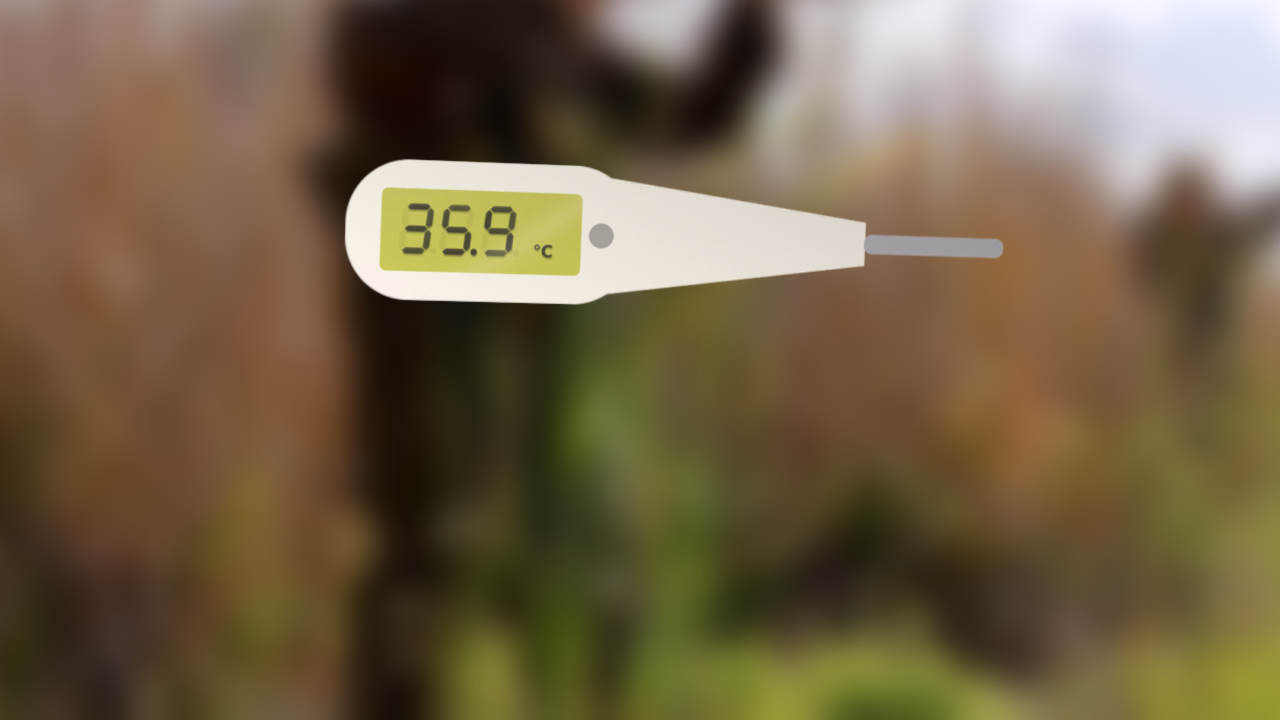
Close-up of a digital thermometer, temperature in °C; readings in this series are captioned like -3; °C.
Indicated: 35.9; °C
